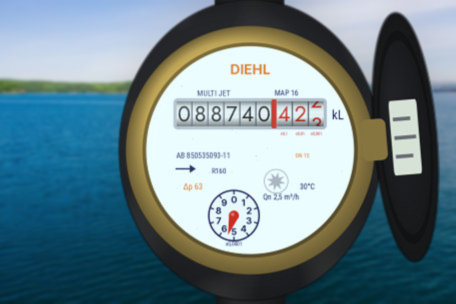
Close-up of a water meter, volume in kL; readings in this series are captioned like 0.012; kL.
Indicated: 88740.4225; kL
